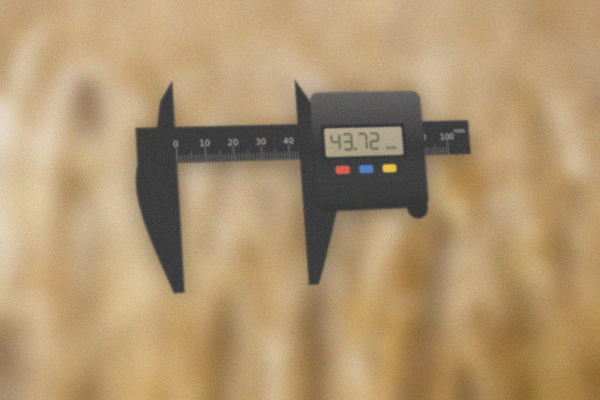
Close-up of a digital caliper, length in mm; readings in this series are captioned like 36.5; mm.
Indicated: 43.72; mm
